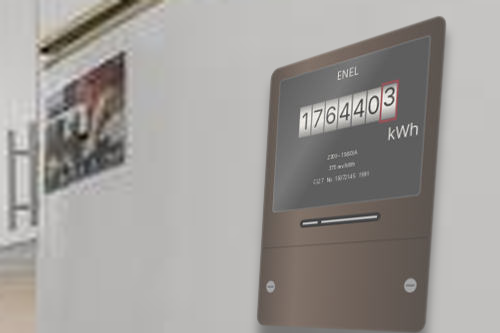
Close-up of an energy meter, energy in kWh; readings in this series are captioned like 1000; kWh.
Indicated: 176440.3; kWh
